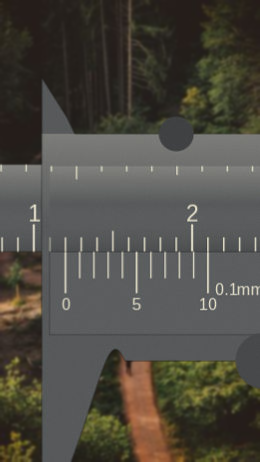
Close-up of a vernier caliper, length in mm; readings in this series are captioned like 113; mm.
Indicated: 12.0; mm
